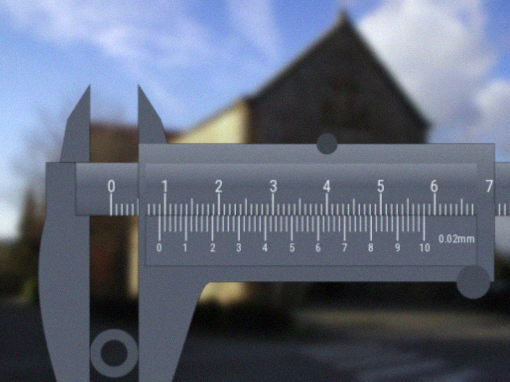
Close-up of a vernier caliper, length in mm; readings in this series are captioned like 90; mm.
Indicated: 9.0; mm
